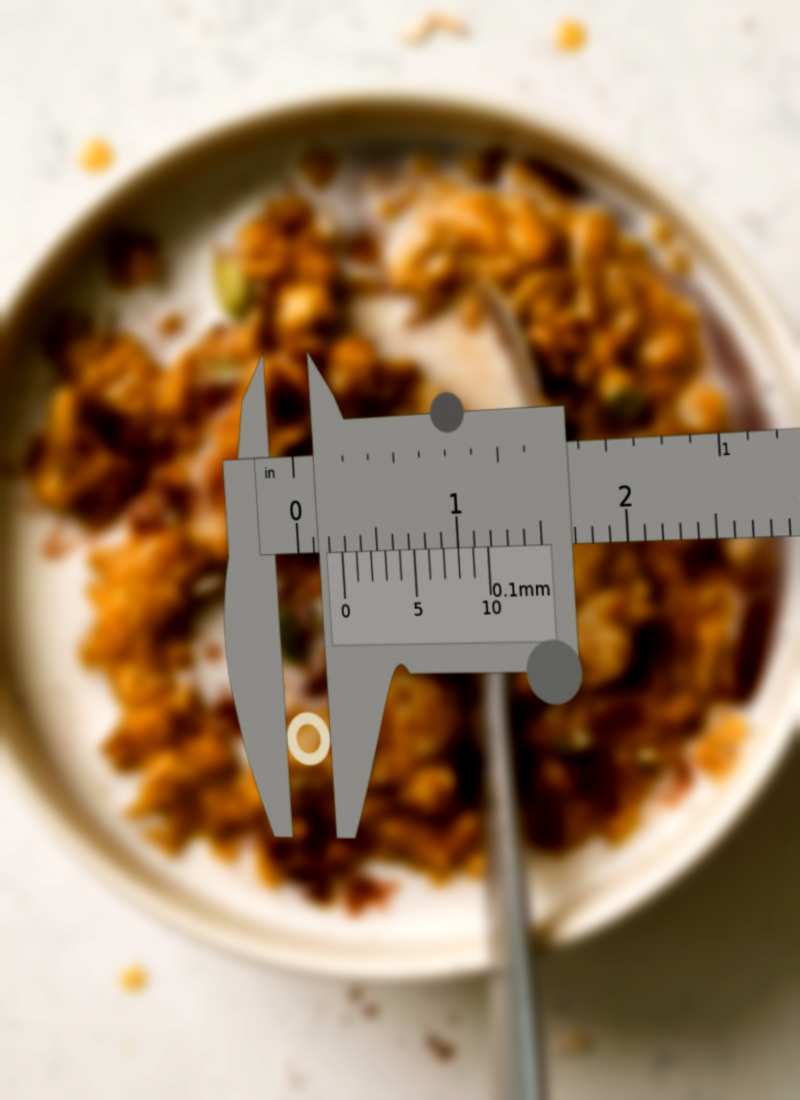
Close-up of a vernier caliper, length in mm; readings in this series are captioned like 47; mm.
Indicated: 2.8; mm
